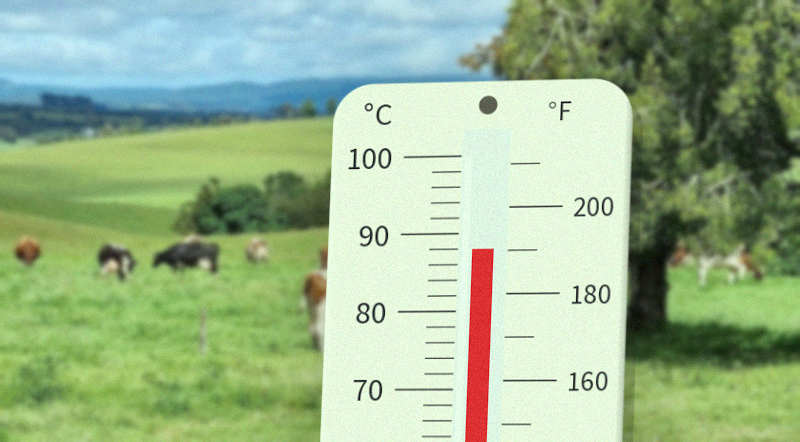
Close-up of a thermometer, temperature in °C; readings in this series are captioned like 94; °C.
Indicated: 88; °C
